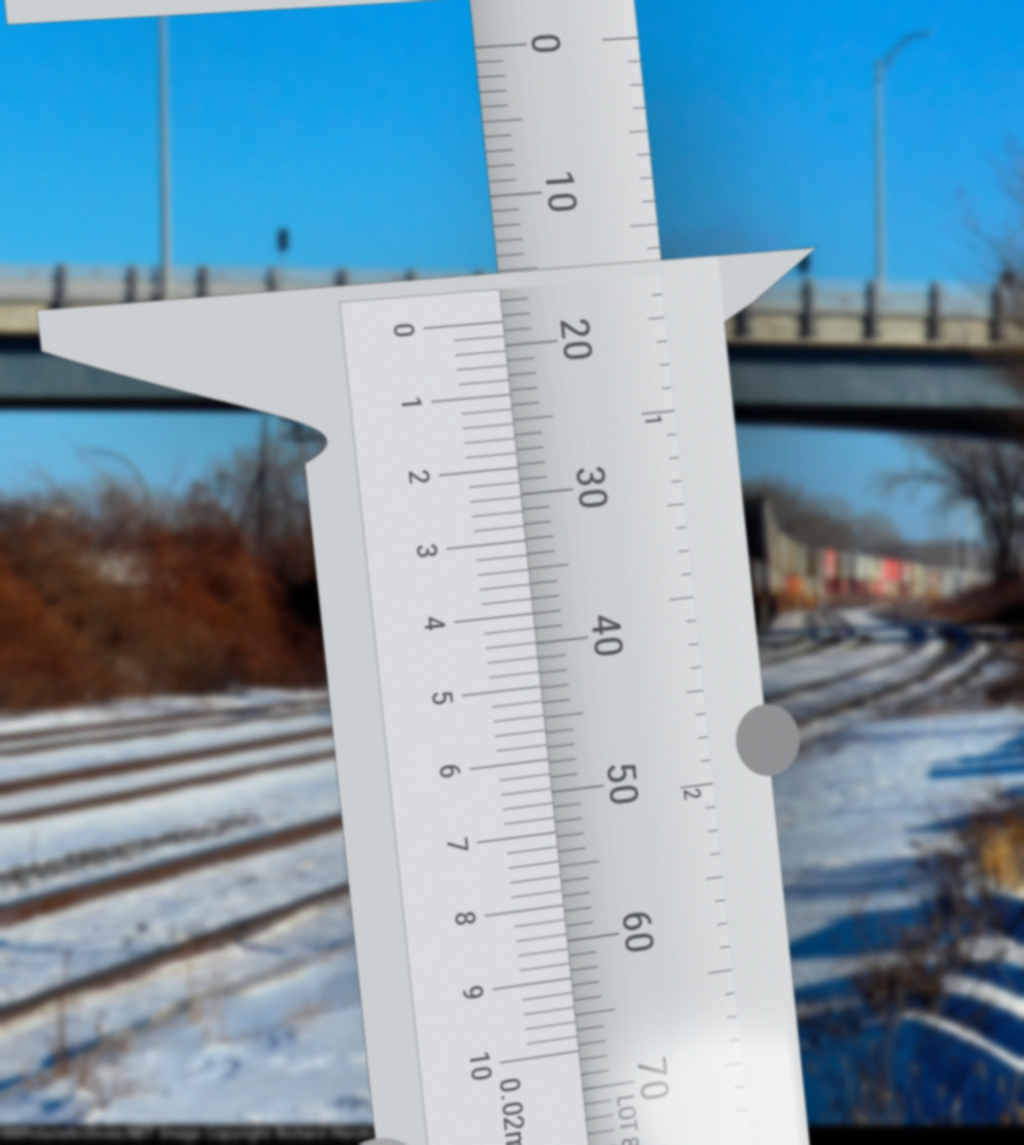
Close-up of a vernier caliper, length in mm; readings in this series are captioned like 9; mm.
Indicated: 18.4; mm
